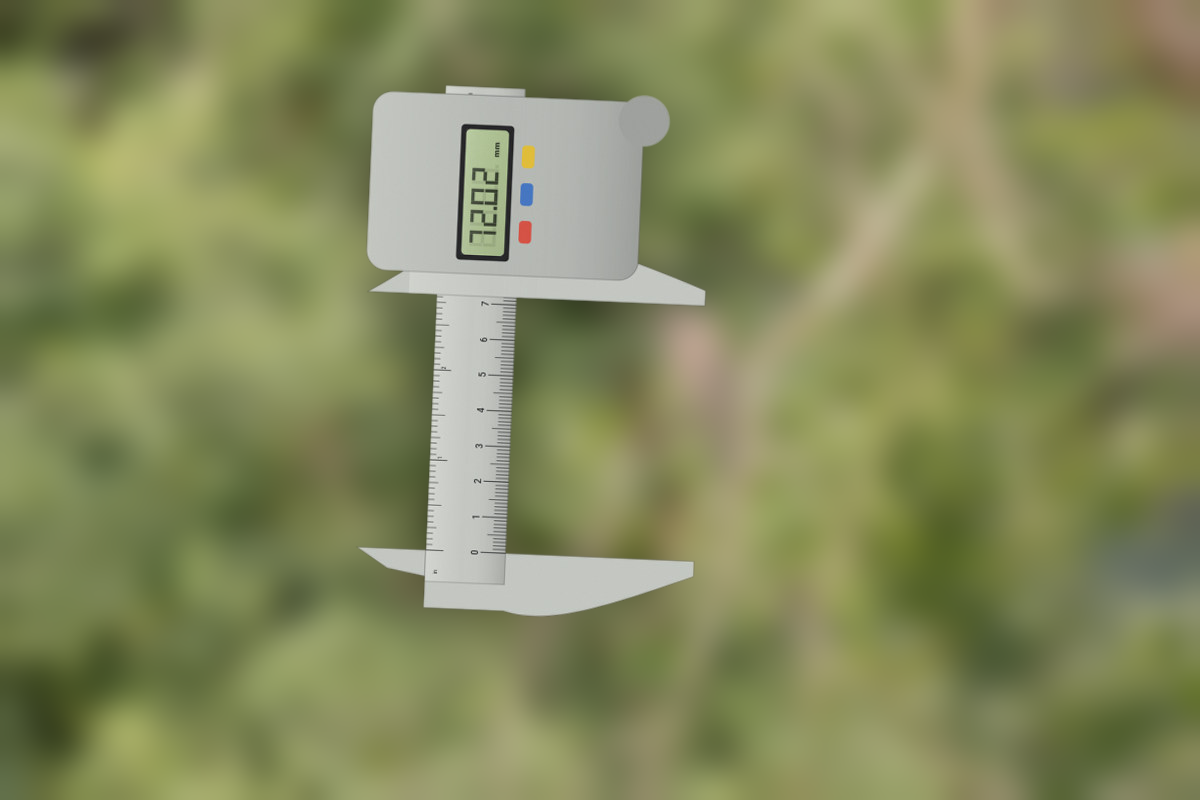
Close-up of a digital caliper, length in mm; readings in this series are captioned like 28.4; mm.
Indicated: 72.02; mm
